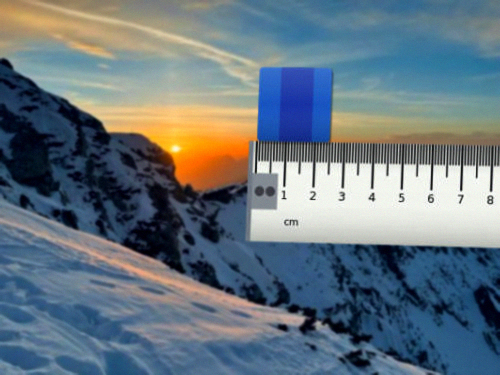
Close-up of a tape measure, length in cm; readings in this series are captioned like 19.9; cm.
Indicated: 2.5; cm
